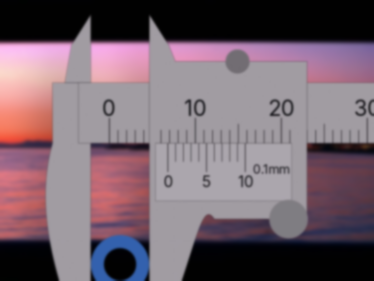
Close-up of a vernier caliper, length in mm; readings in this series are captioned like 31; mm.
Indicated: 6.8; mm
